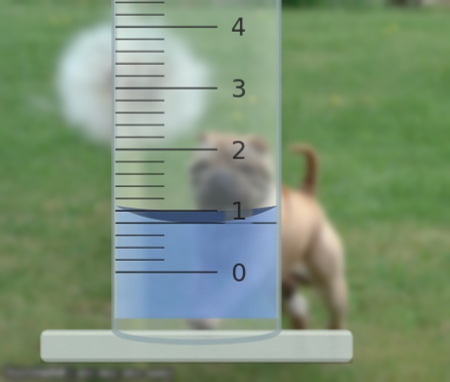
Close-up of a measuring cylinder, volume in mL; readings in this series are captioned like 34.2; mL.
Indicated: 0.8; mL
